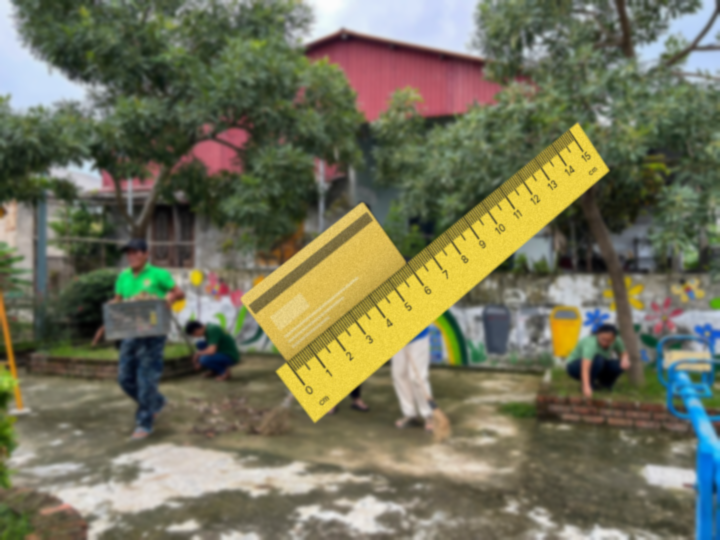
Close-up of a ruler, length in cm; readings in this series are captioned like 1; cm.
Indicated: 6; cm
